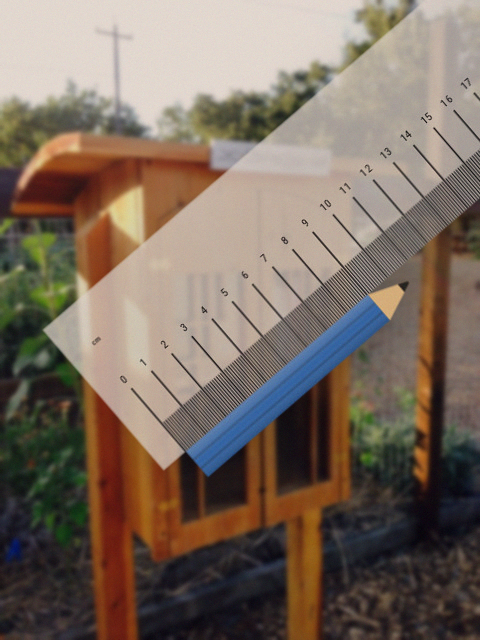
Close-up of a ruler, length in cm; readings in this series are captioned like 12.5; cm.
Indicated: 10.5; cm
